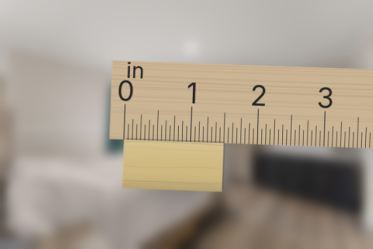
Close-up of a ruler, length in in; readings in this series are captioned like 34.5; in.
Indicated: 1.5; in
